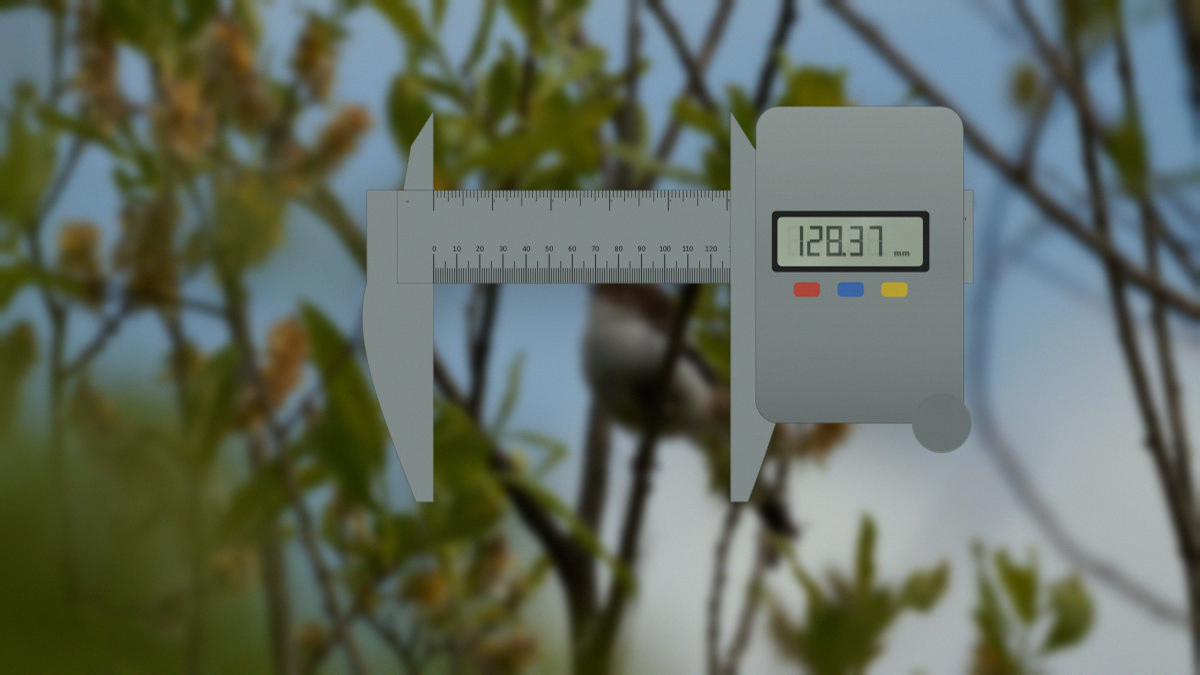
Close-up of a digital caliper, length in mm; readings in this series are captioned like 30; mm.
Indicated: 128.37; mm
